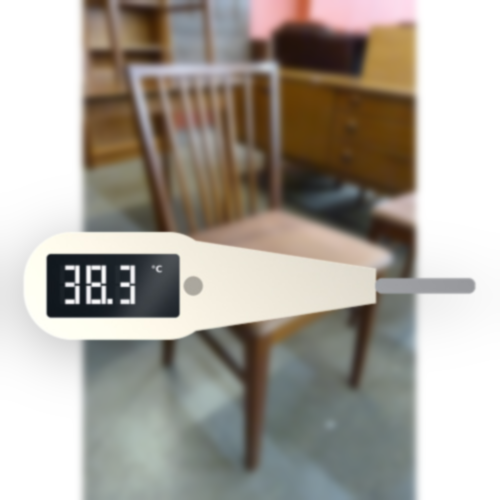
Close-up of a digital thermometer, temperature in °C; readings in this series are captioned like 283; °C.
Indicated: 38.3; °C
